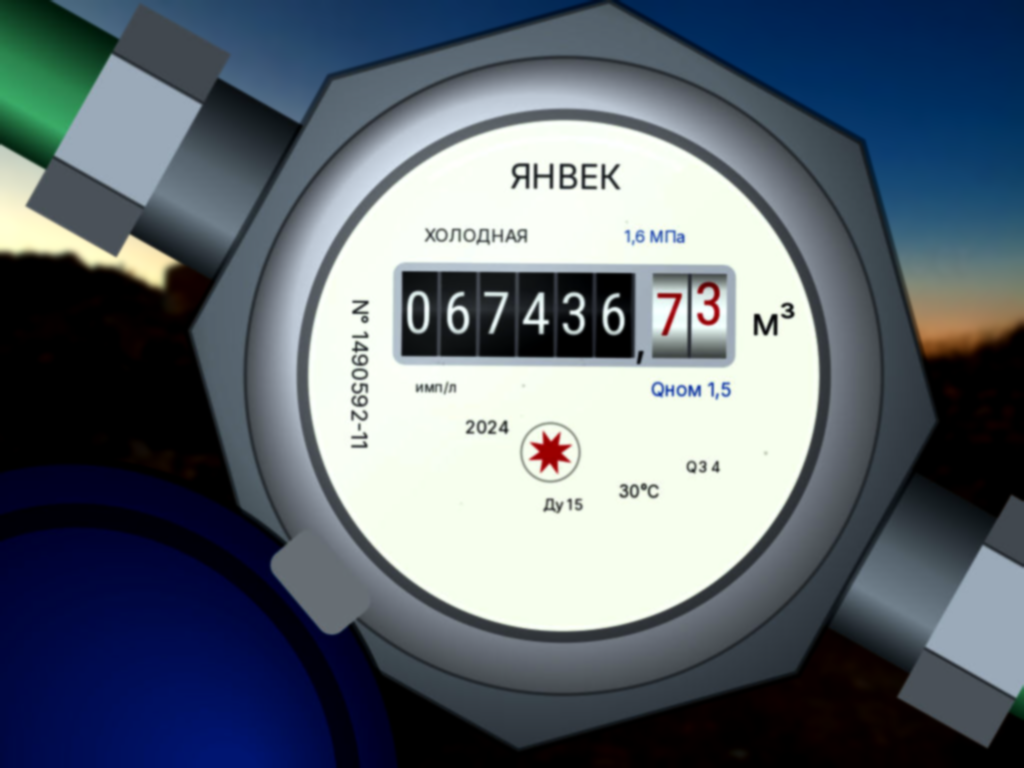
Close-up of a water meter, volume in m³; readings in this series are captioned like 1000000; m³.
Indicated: 67436.73; m³
